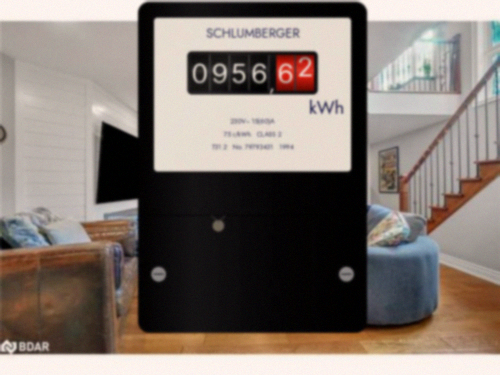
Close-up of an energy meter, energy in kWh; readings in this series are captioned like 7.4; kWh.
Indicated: 956.62; kWh
